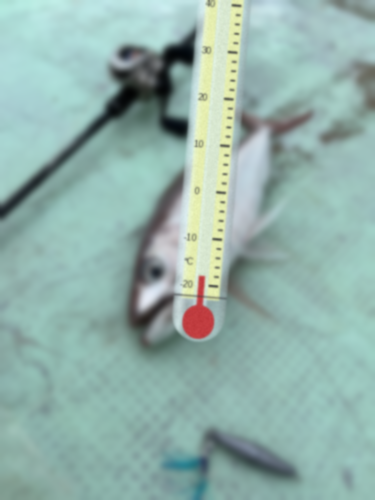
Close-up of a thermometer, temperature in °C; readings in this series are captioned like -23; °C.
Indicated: -18; °C
